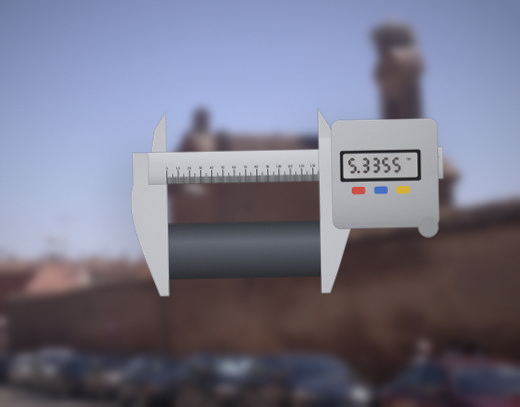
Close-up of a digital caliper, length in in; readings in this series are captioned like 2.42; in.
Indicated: 5.3355; in
